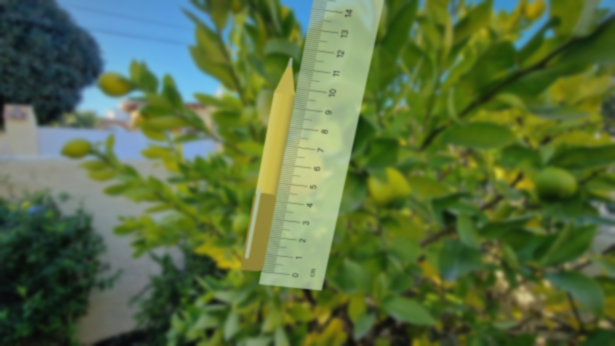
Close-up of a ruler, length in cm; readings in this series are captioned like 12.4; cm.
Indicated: 11.5; cm
